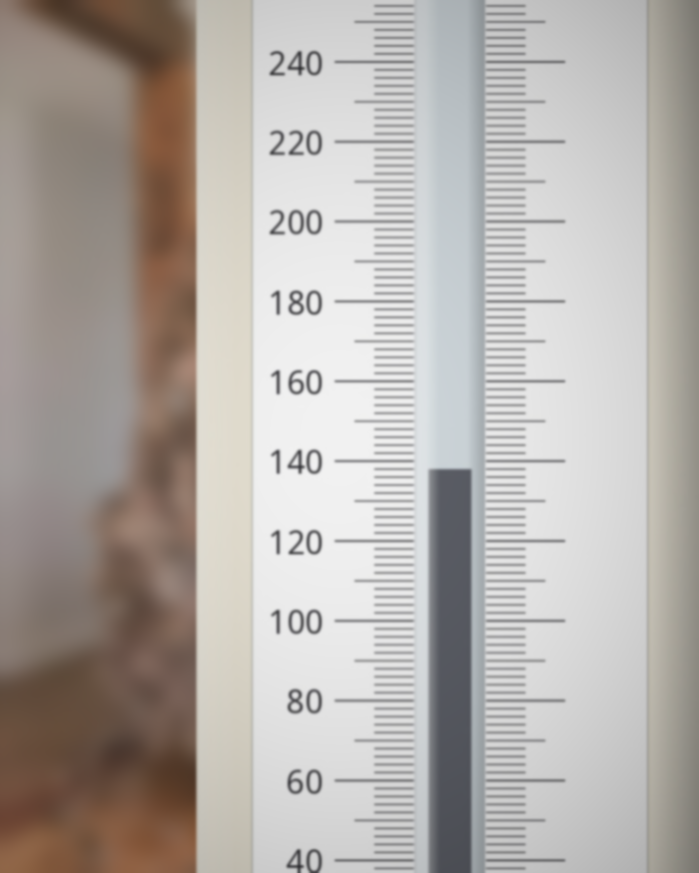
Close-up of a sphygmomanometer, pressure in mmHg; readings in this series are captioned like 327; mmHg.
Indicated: 138; mmHg
